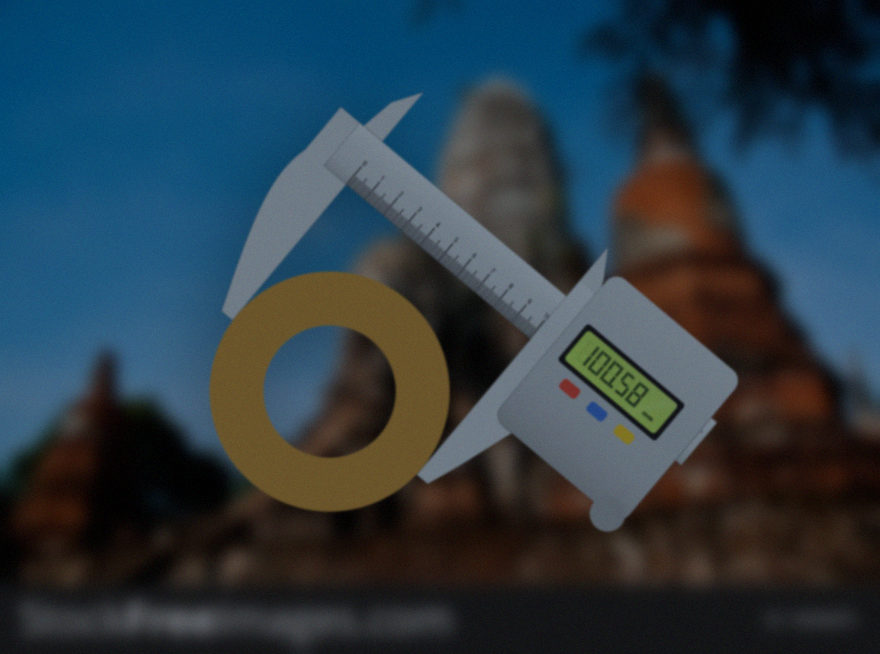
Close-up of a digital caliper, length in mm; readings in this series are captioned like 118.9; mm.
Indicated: 100.58; mm
